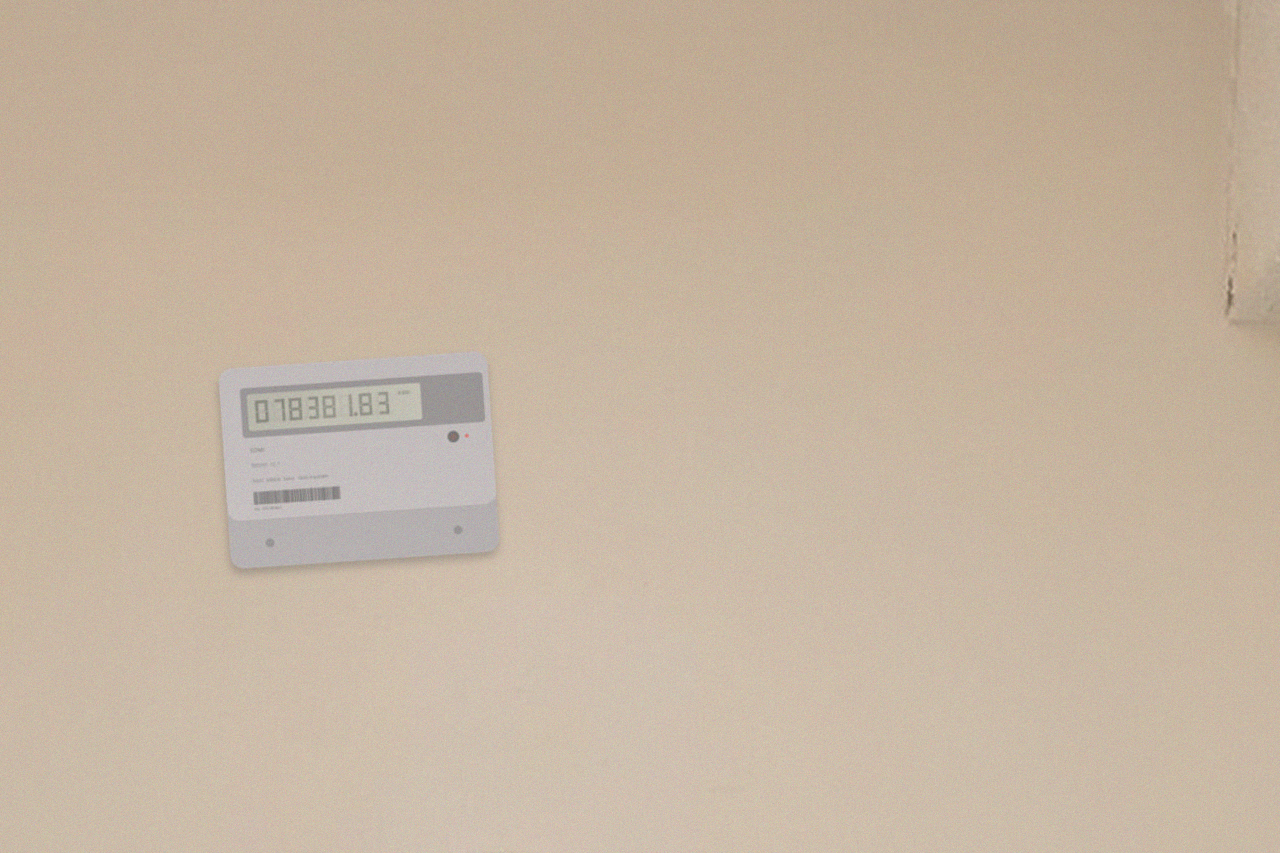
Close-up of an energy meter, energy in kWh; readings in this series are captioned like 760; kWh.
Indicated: 78381.83; kWh
